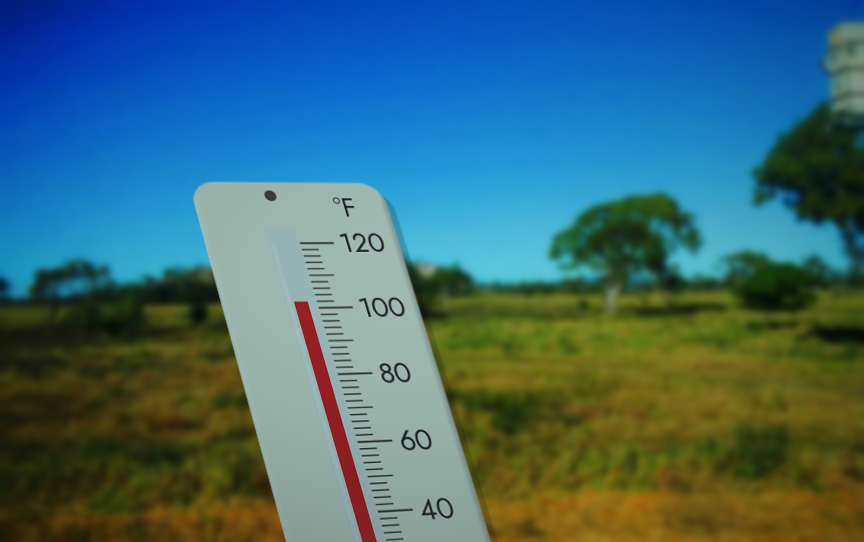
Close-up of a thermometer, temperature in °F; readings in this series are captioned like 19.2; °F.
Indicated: 102; °F
